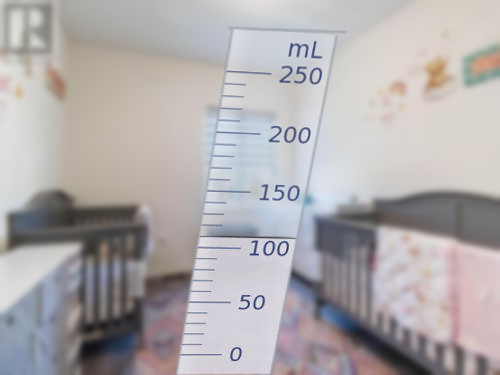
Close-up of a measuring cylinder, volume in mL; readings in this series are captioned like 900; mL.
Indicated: 110; mL
